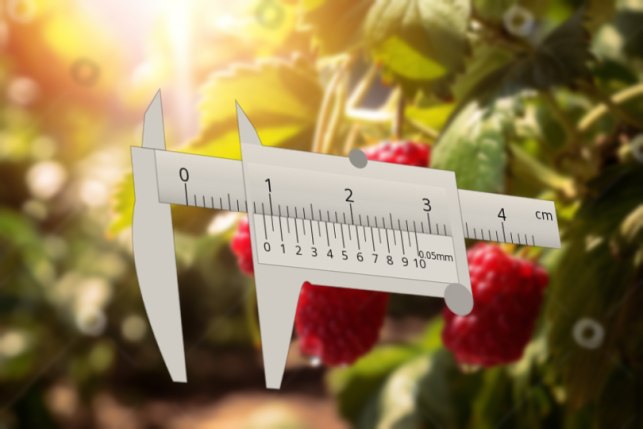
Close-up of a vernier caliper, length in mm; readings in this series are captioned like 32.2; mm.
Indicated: 9.0; mm
